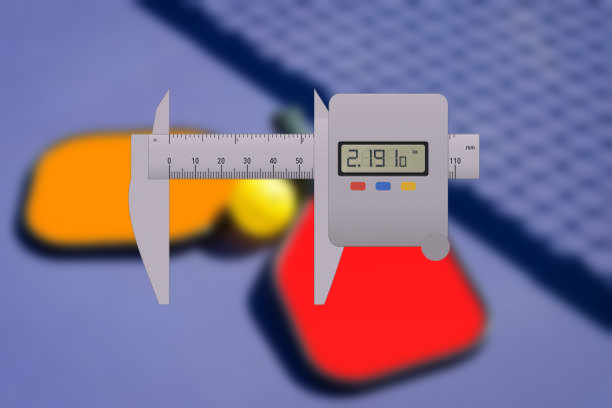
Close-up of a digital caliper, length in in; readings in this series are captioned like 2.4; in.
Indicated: 2.1910; in
